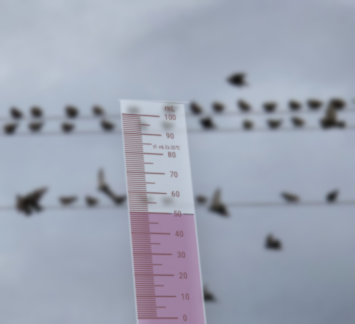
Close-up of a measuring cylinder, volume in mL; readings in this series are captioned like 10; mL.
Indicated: 50; mL
